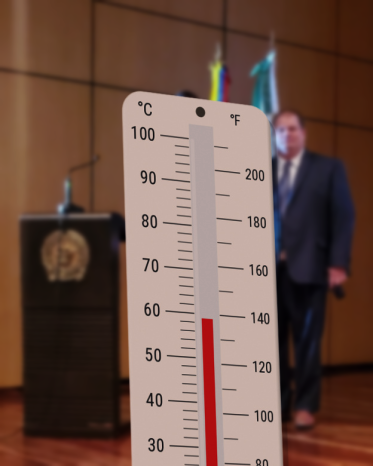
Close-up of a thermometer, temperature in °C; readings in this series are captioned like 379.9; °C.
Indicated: 59; °C
